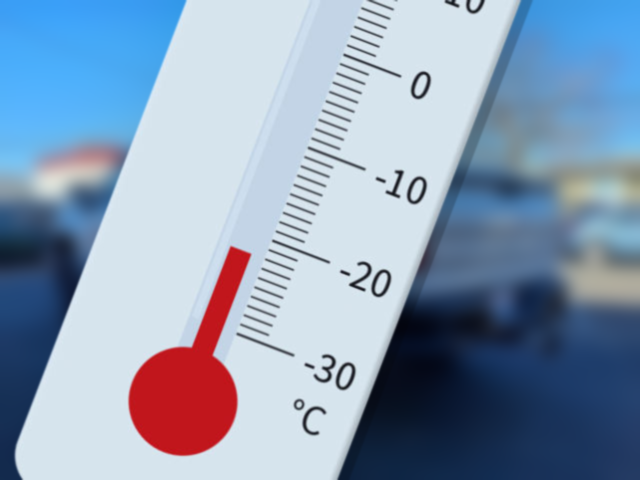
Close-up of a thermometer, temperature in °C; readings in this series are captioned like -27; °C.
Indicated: -22; °C
